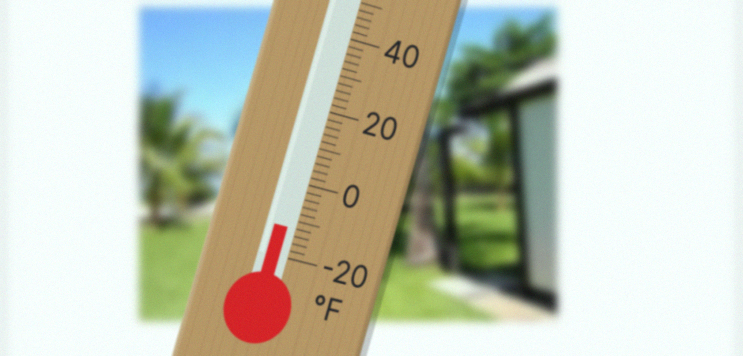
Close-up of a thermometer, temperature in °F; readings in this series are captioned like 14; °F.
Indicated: -12; °F
